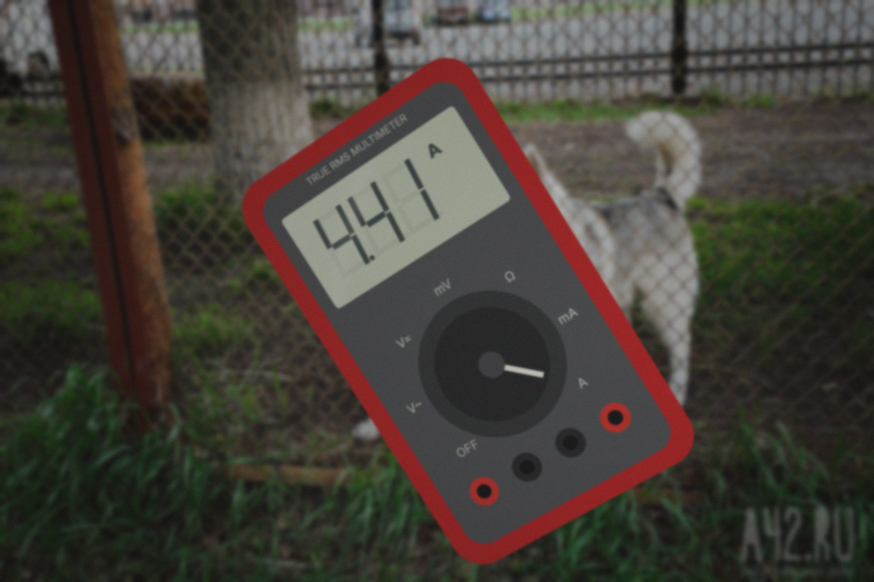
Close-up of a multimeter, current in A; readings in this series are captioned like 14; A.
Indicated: 4.41; A
